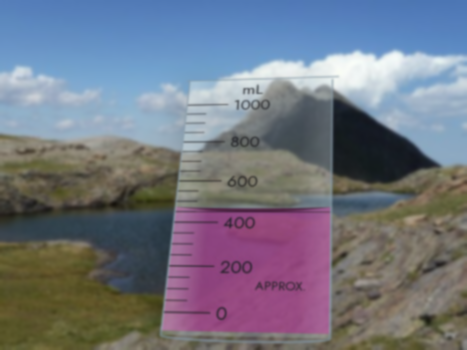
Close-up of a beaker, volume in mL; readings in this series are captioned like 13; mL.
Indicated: 450; mL
